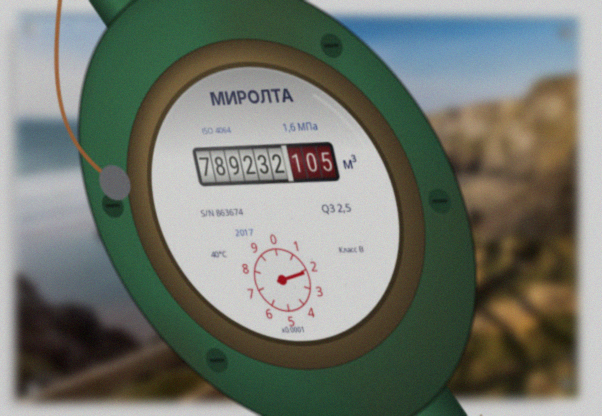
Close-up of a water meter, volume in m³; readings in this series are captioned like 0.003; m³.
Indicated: 789232.1052; m³
